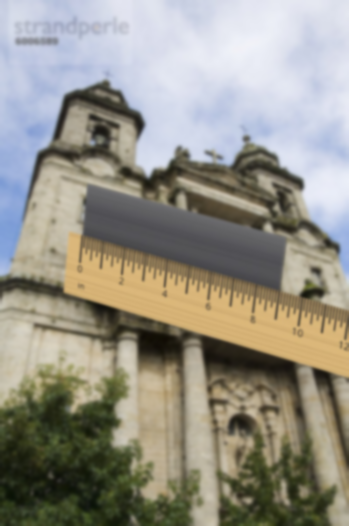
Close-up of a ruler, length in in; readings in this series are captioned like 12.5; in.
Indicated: 9; in
